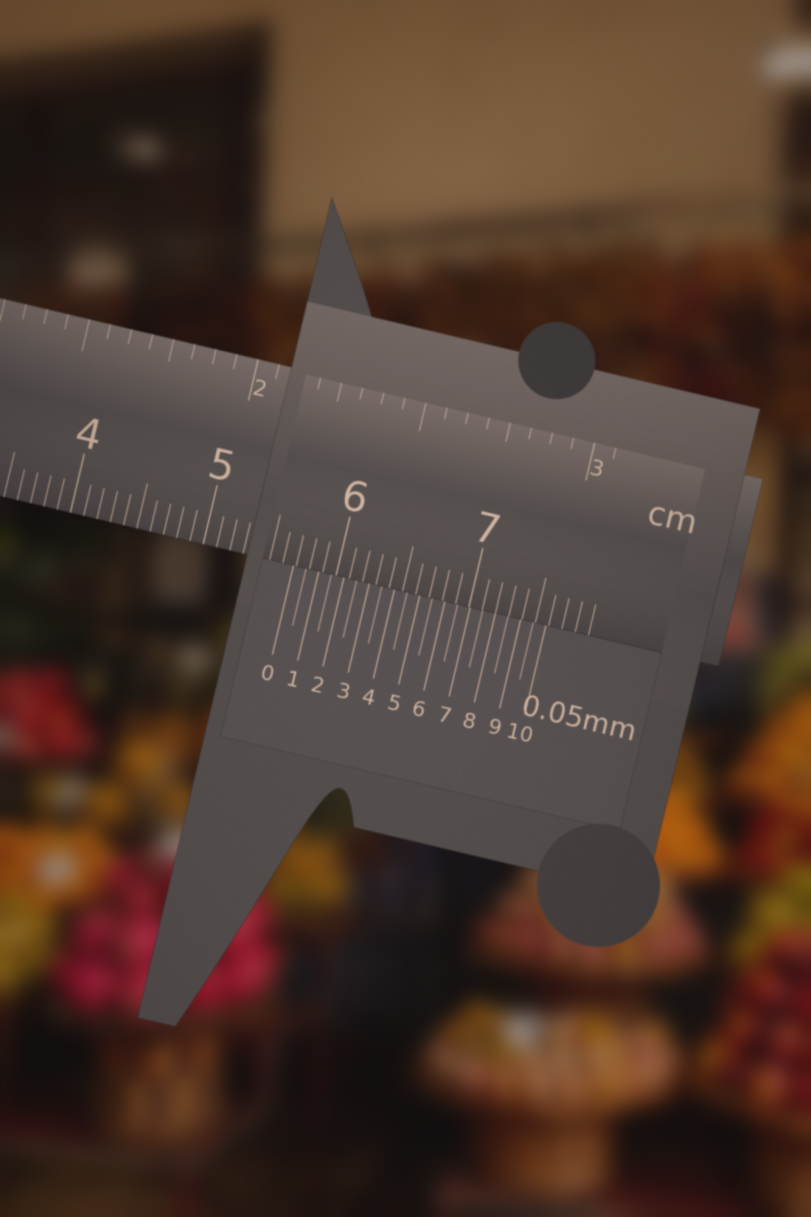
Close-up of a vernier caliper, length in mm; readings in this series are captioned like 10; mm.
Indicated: 56.8; mm
